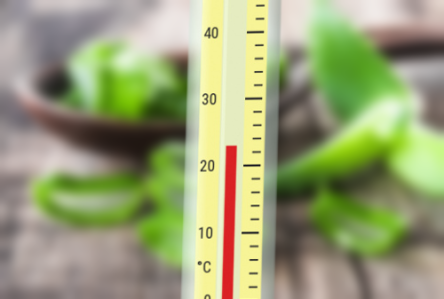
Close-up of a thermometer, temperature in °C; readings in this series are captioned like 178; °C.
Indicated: 23; °C
